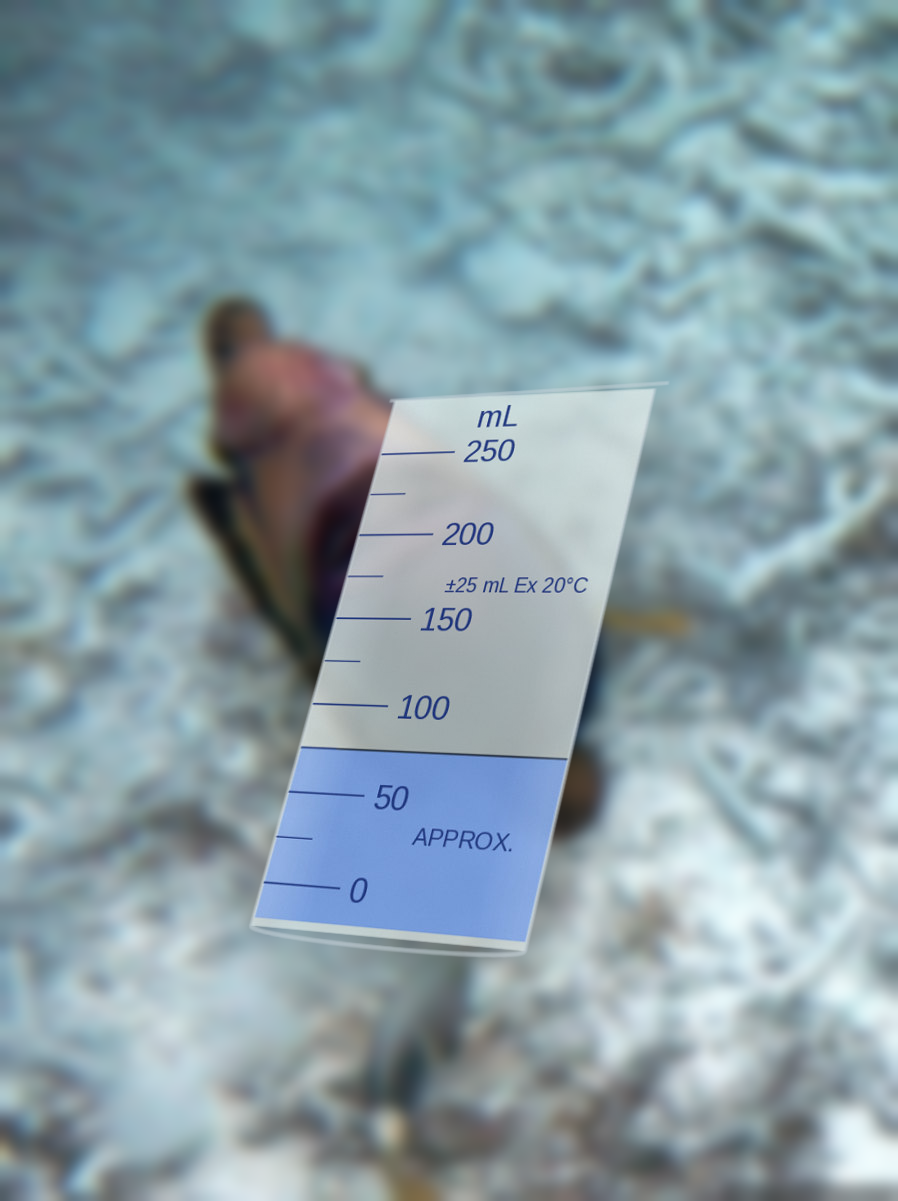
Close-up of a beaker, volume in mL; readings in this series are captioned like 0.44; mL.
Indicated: 75; mL
